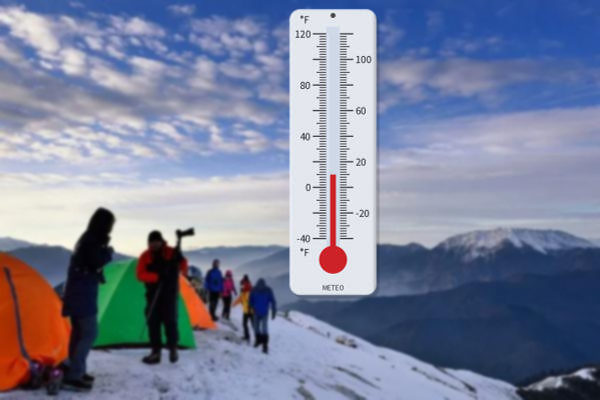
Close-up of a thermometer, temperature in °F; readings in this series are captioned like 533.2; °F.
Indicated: 10; °F
